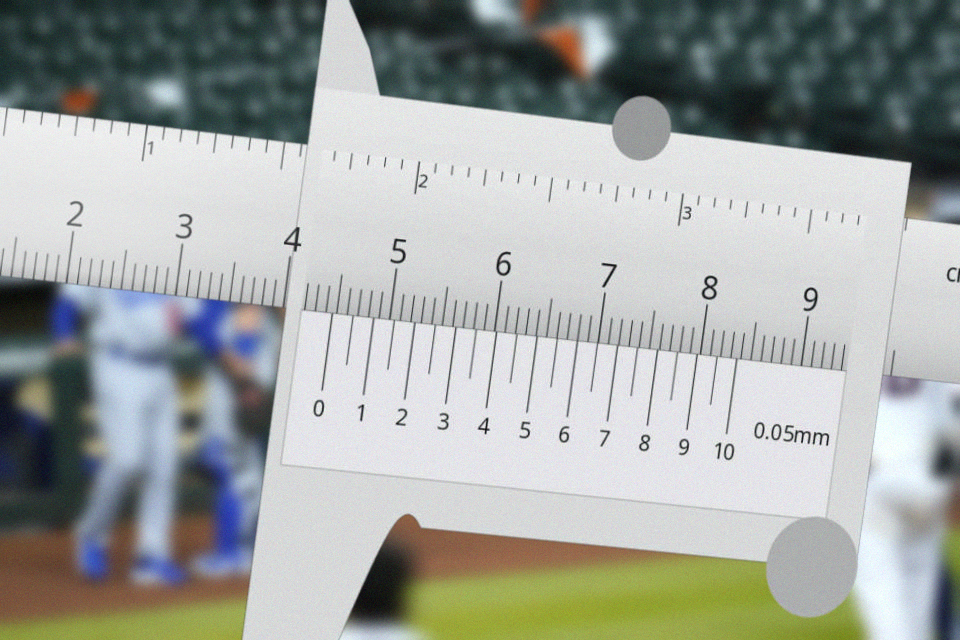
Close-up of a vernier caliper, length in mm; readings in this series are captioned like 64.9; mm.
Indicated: 44.6; mm
